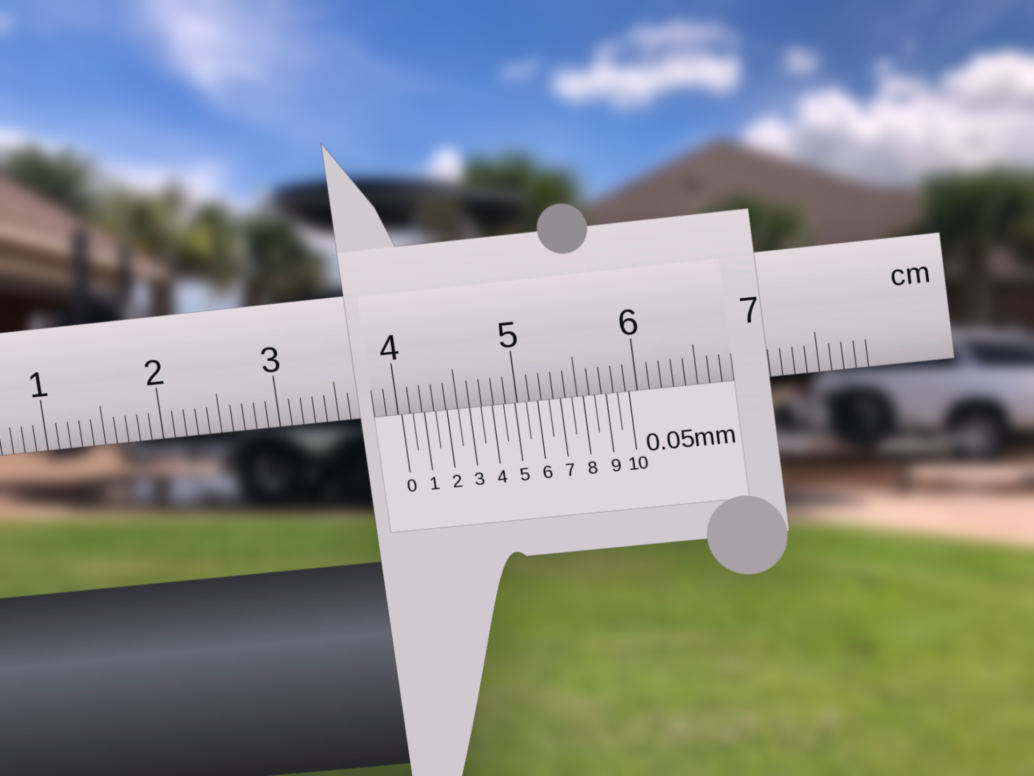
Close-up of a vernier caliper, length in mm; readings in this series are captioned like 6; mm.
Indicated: 40.3; mm
